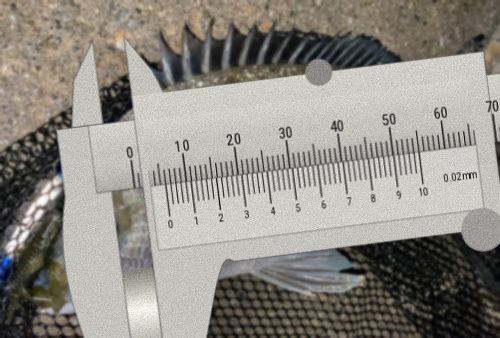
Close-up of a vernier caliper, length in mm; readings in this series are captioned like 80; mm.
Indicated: 6.0; mm
